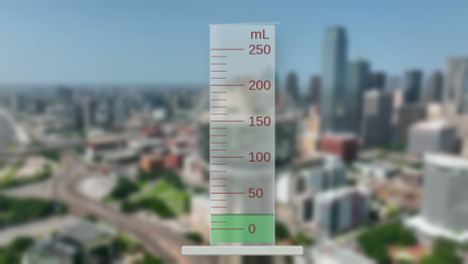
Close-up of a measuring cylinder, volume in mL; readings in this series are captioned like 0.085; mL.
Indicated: 20; mL
